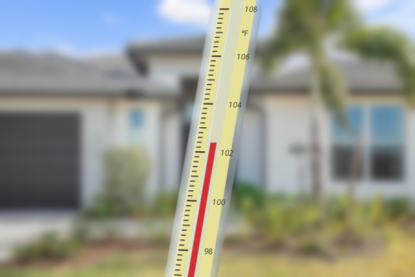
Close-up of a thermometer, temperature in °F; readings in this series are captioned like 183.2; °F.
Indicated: 102.4; °F
